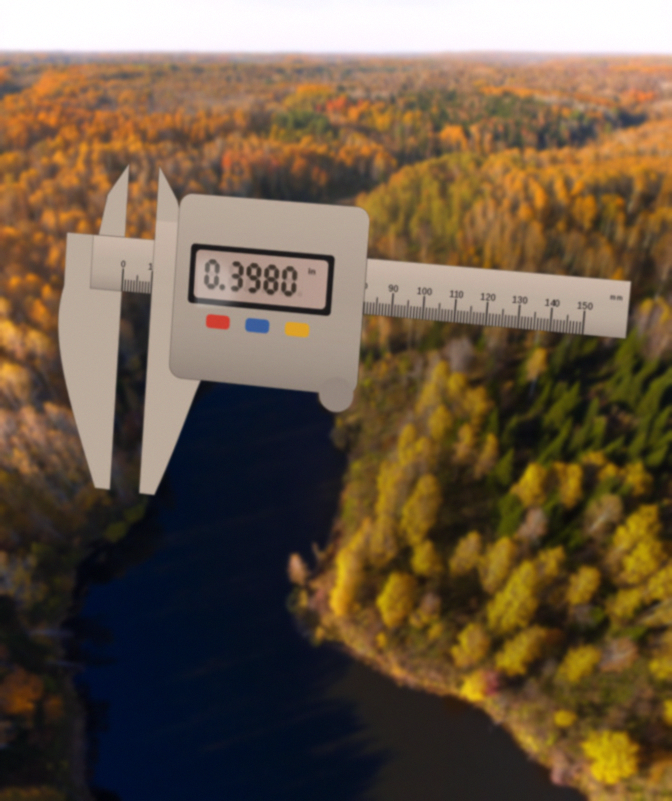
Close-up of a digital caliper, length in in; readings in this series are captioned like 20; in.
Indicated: 0.3980; in
